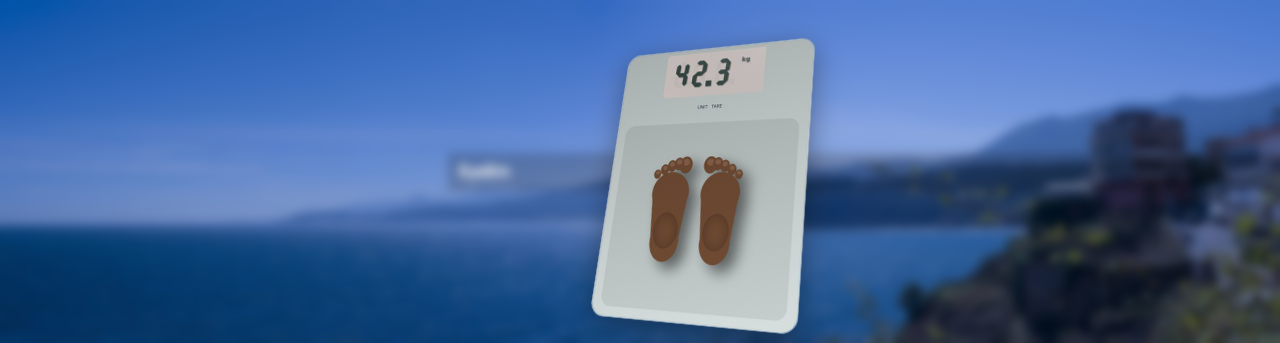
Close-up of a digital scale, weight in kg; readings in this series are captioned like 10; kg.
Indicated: 42.3; kg
